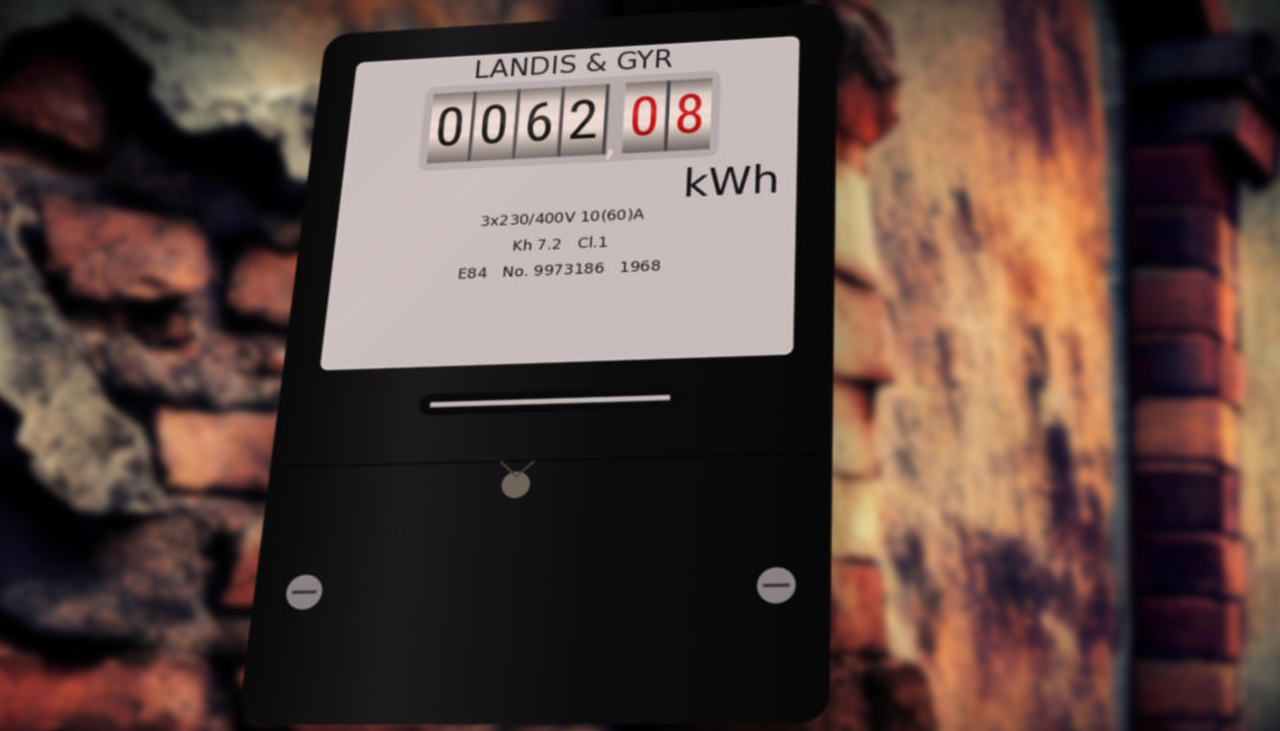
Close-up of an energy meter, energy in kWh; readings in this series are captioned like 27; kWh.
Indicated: 62.08; kWh
